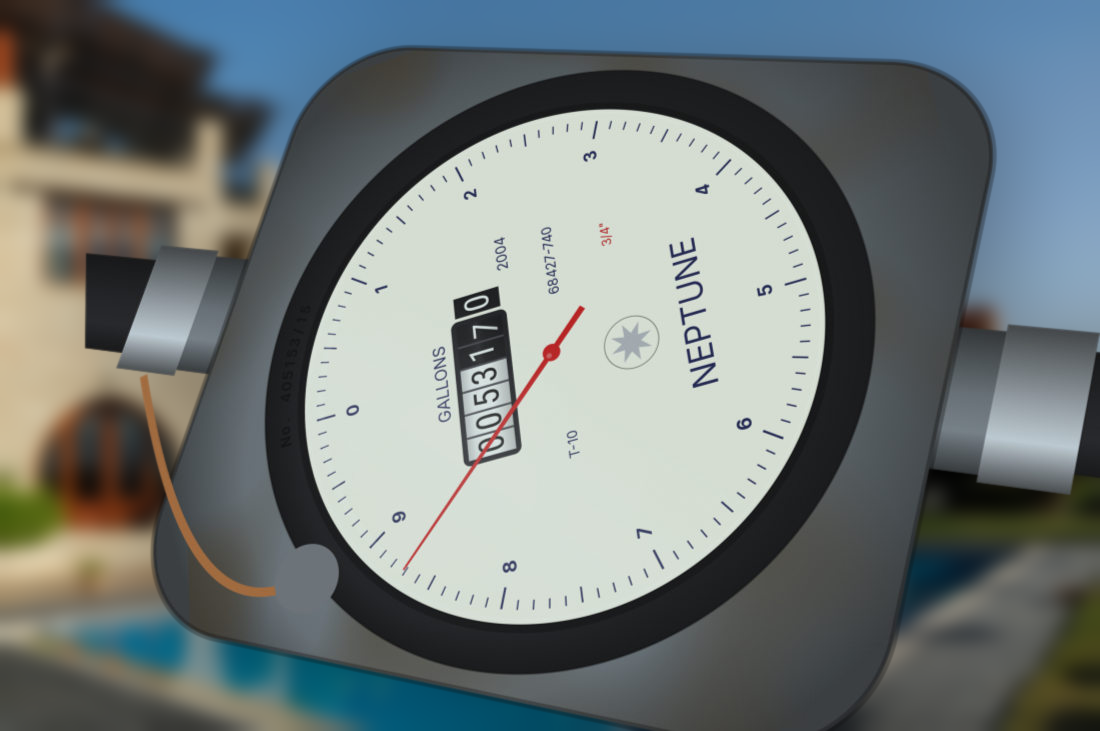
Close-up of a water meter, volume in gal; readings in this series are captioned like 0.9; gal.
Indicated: 53168.7; gal
